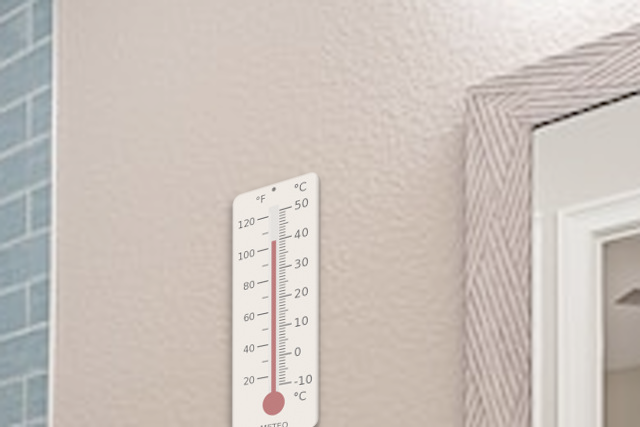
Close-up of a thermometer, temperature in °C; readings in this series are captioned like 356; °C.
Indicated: 40; °C
